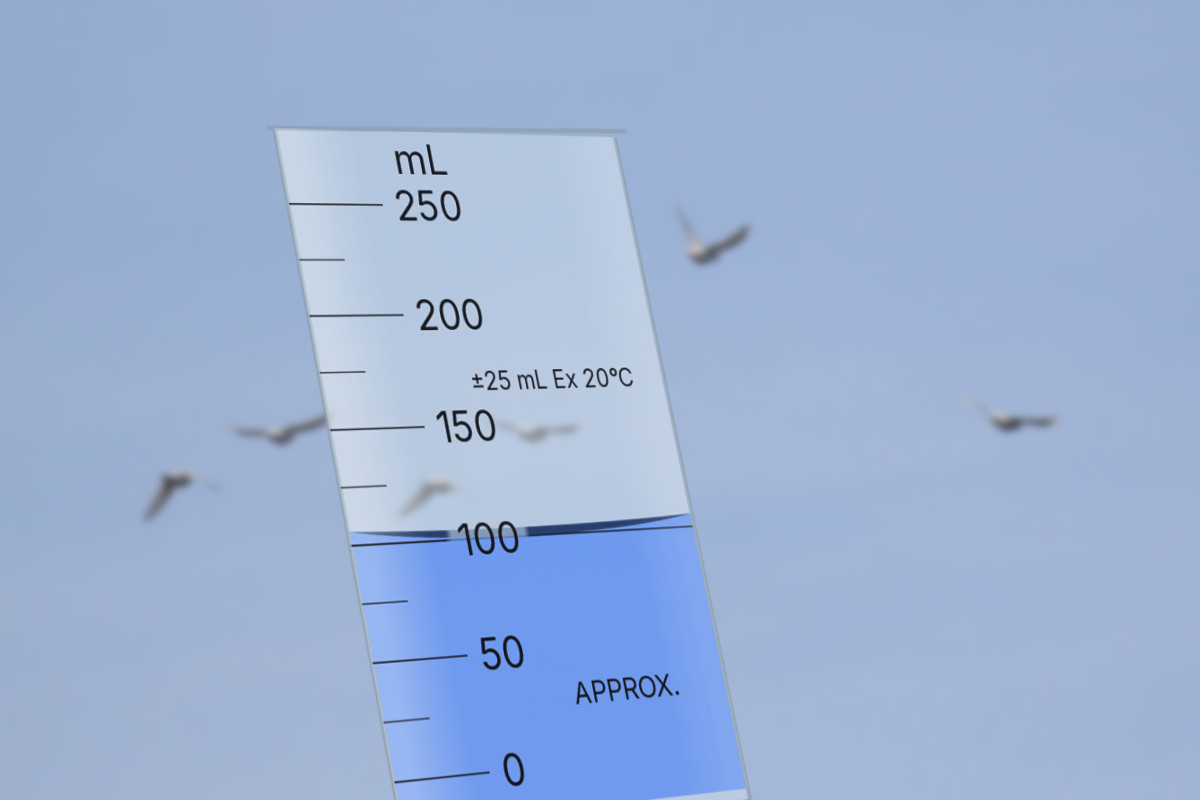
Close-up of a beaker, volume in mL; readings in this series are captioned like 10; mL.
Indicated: 100; mL
